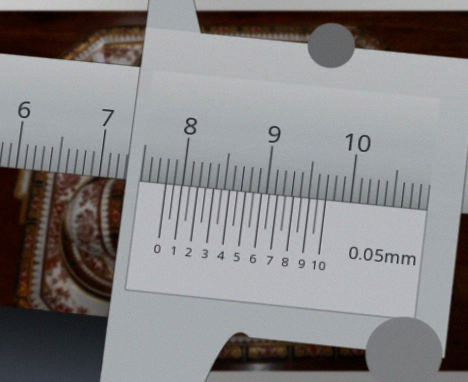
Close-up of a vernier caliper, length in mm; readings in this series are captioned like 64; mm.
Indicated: 78.0; mm
